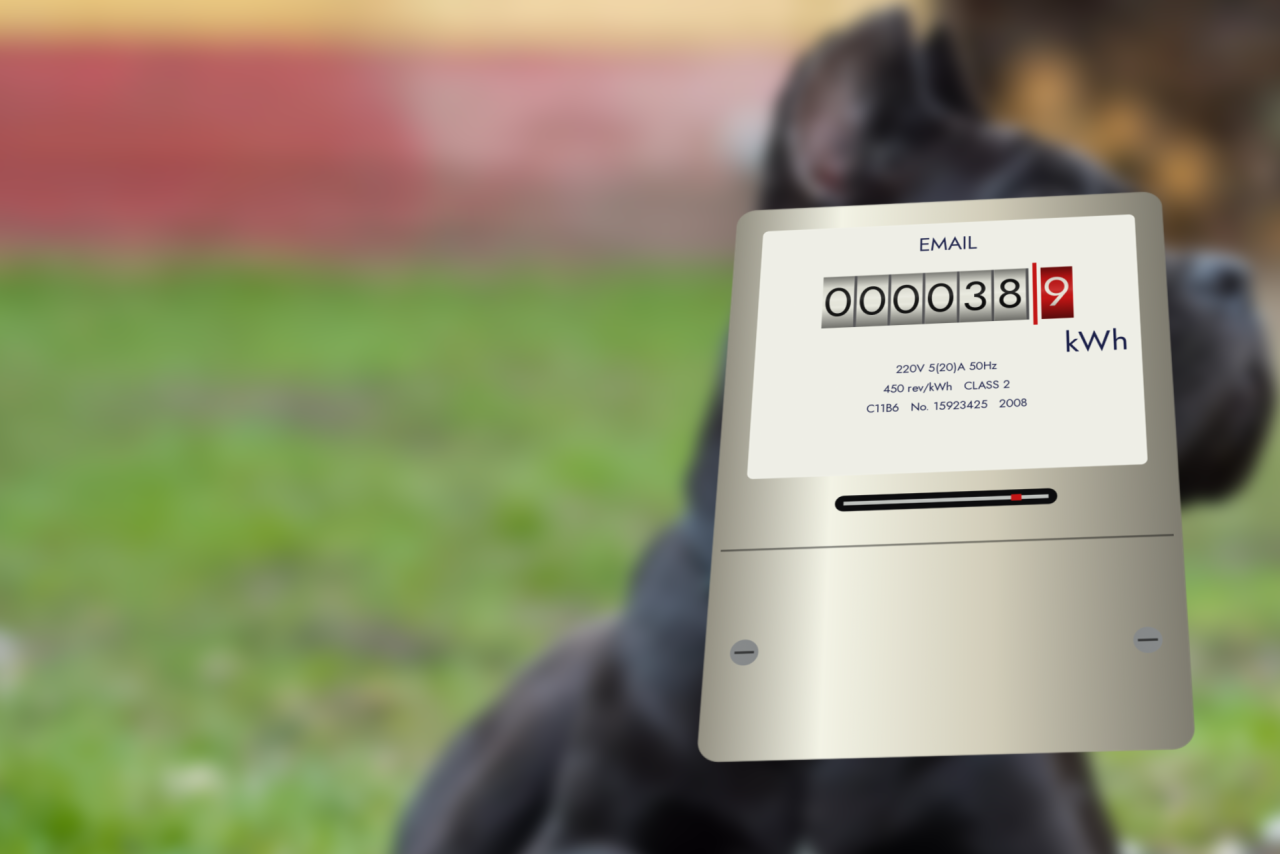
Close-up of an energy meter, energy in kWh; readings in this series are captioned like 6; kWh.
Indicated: 38.9; kWh
